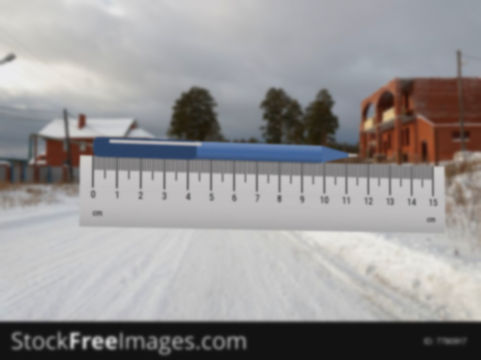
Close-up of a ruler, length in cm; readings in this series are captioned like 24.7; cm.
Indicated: 11.5; cm
